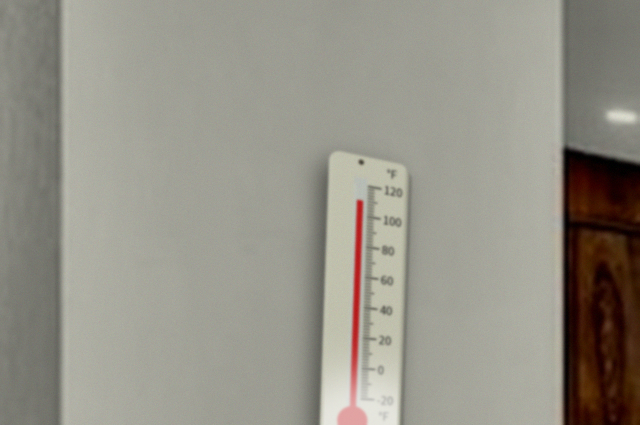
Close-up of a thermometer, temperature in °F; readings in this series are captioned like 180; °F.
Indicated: 110; °F
